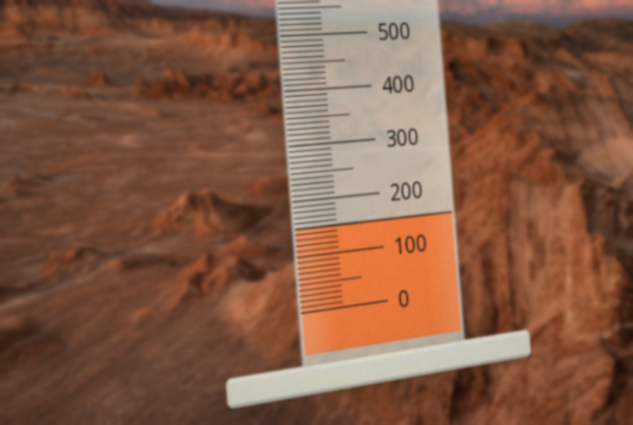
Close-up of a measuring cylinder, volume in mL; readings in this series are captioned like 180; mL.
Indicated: 150; mL
